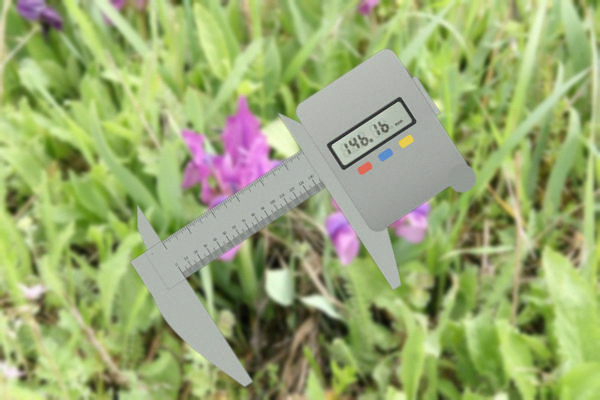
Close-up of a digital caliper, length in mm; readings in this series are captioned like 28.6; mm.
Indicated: 146.16; mm
